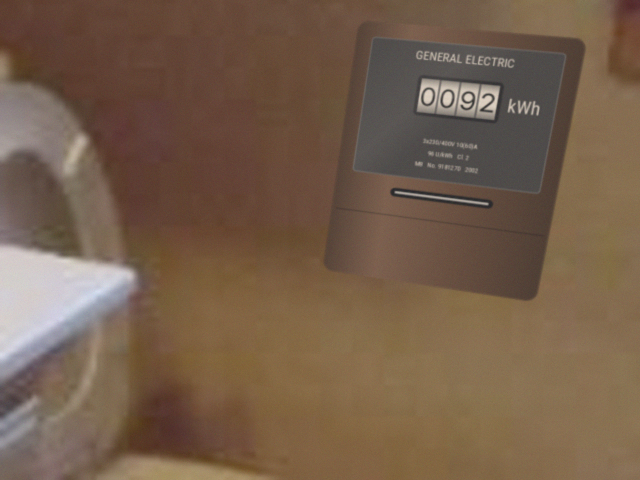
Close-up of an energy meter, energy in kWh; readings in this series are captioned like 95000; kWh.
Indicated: 92; kWh
